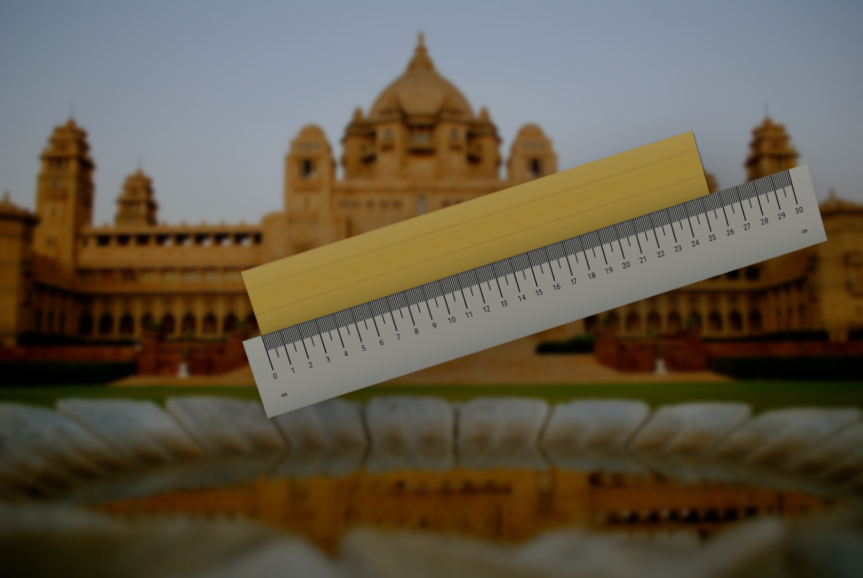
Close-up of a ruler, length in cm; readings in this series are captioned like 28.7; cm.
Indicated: 25.5; cm
